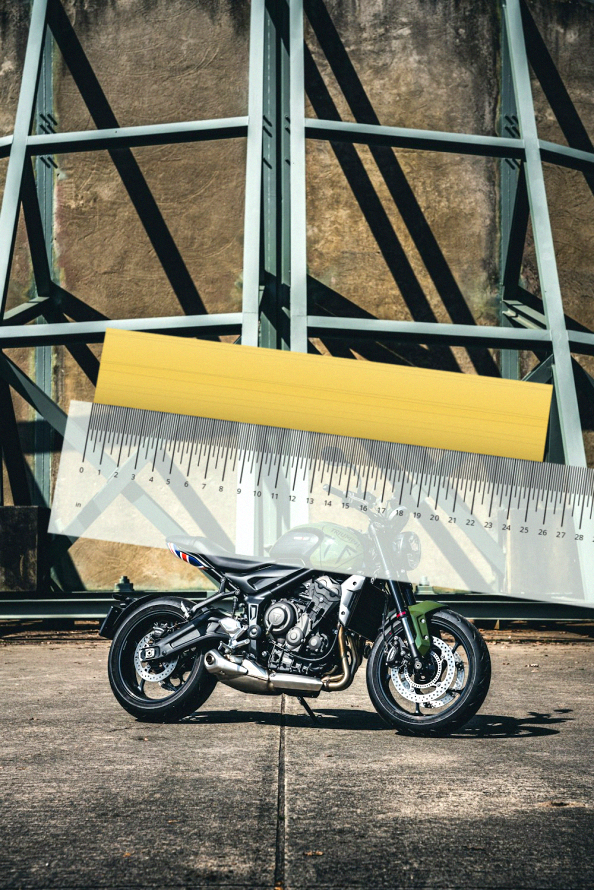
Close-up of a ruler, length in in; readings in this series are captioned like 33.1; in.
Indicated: 25.5; in
